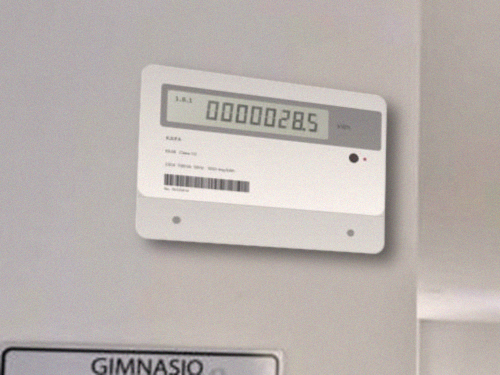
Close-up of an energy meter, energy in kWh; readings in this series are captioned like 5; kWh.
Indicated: 28.5; kWh
